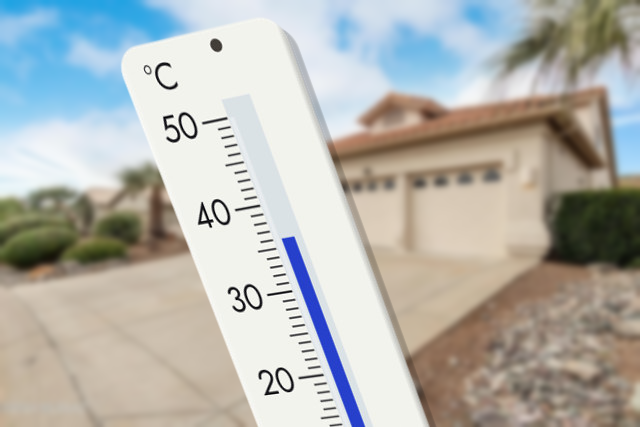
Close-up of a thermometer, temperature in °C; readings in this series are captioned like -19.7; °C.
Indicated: 36; °C
